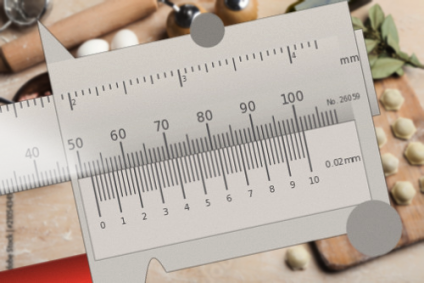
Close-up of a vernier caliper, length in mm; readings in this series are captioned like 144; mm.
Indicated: 52.0; mm
